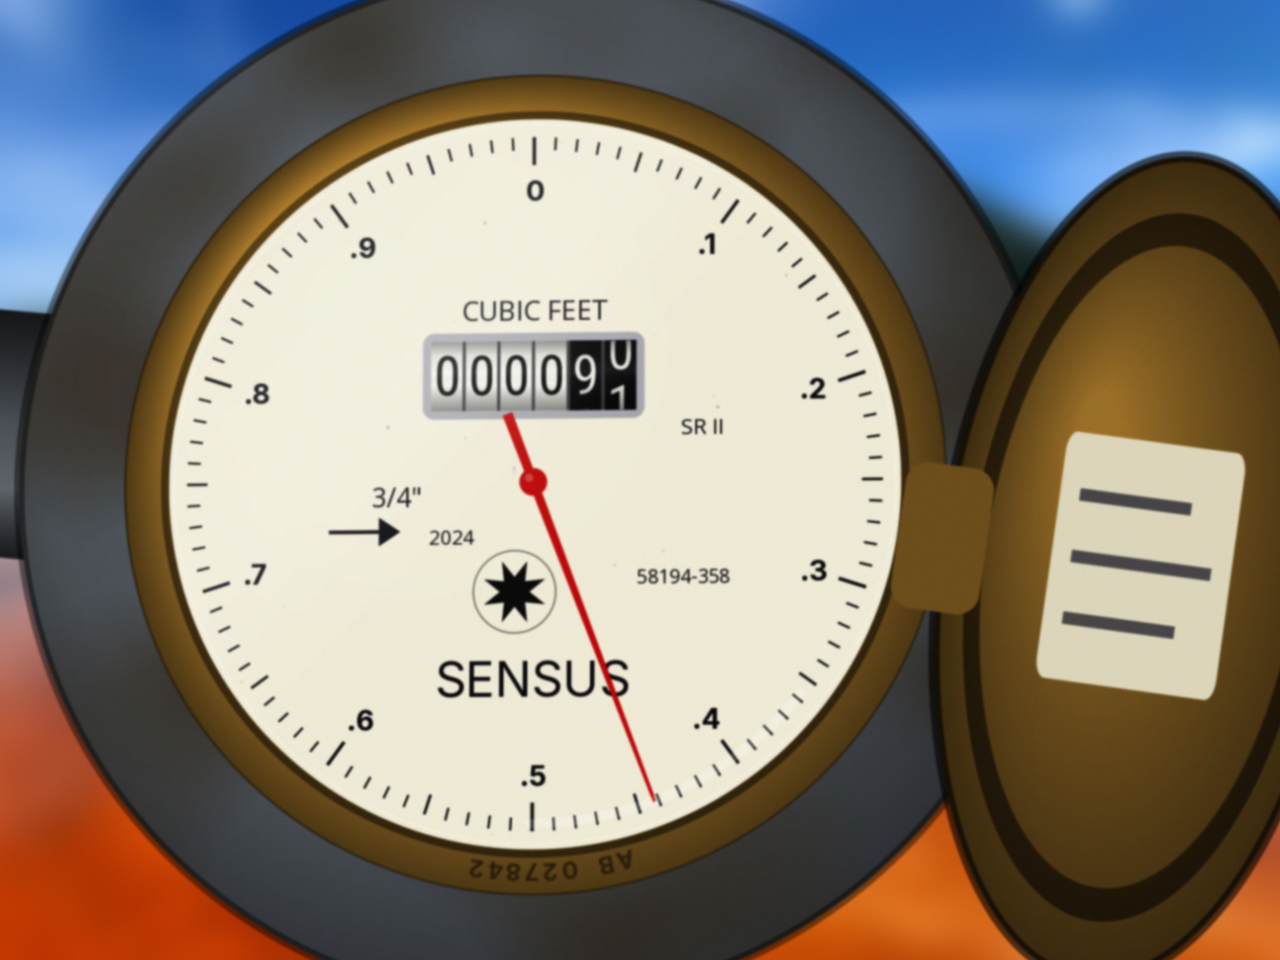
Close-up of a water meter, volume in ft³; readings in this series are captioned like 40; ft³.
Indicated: 90.44; ft³
